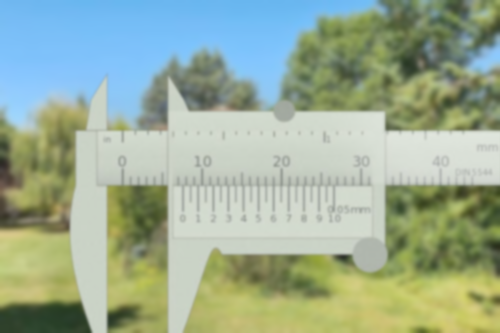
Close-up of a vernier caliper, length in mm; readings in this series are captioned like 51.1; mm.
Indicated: 7.6; mm
